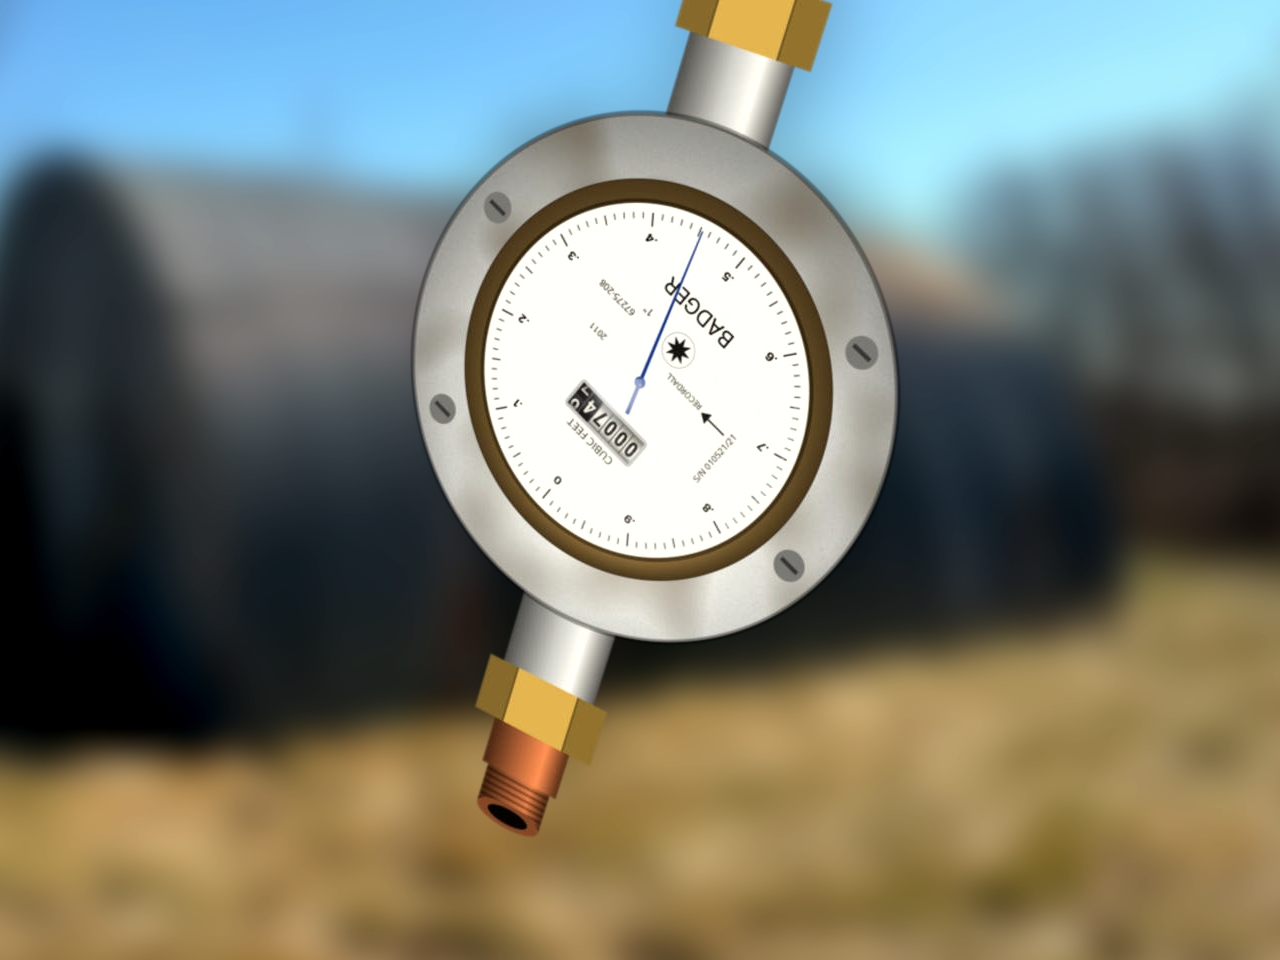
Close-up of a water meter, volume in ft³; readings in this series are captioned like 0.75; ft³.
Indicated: 746.45; ft³
